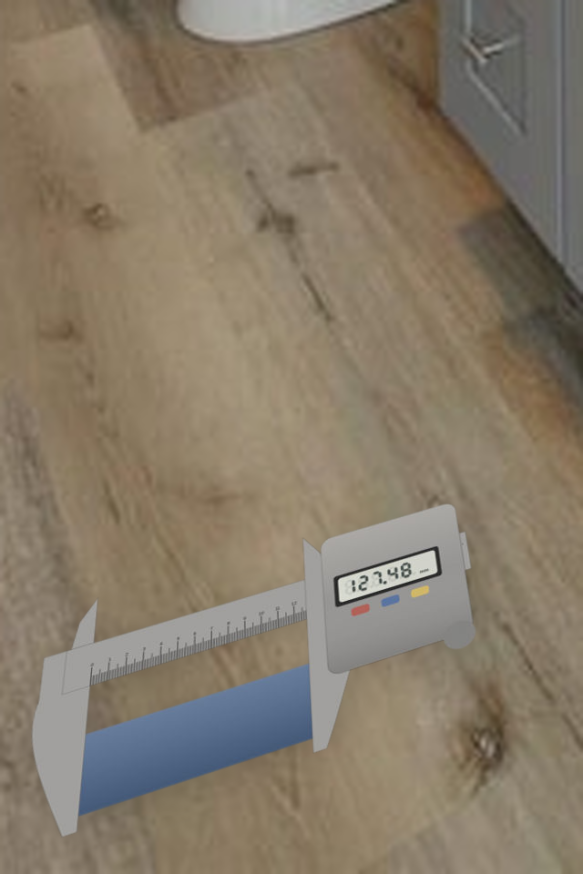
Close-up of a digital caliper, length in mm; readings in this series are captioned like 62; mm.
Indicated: 127.48; mm
